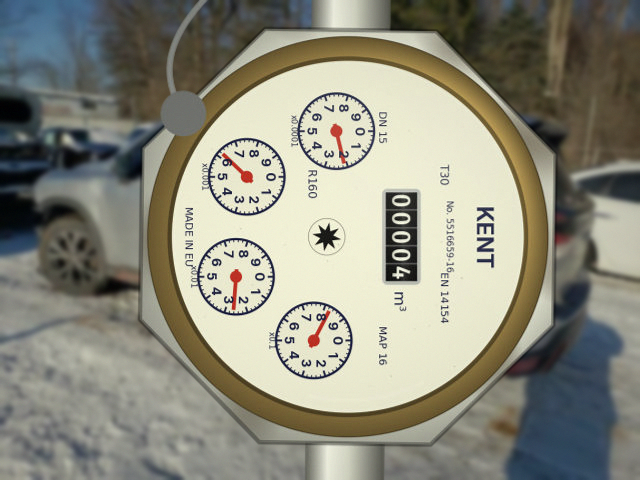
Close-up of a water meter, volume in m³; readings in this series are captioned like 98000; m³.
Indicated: 4.8262; m³
